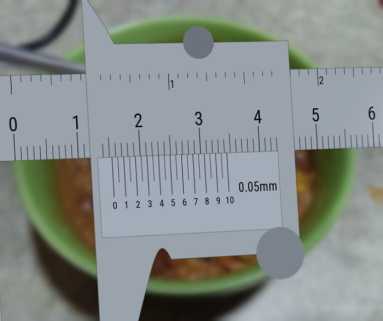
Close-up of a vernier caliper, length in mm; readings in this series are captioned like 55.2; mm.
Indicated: 15.4; mm
